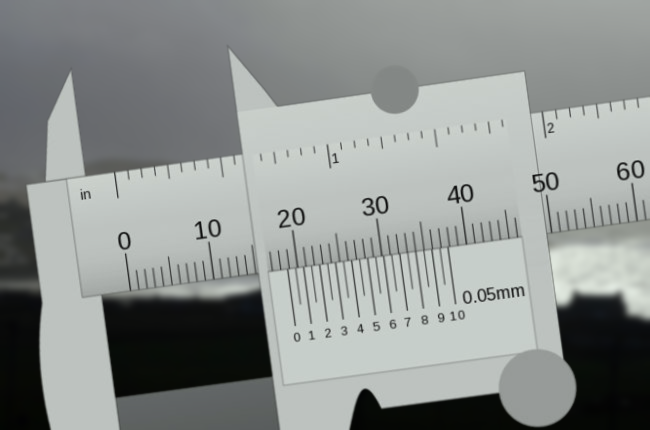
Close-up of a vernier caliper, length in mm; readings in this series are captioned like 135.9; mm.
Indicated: 18.8; mm
